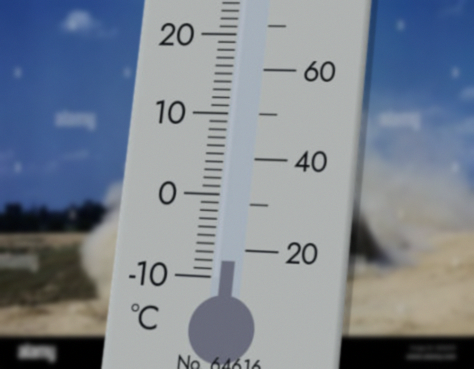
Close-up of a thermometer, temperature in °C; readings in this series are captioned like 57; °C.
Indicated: -8; °C
